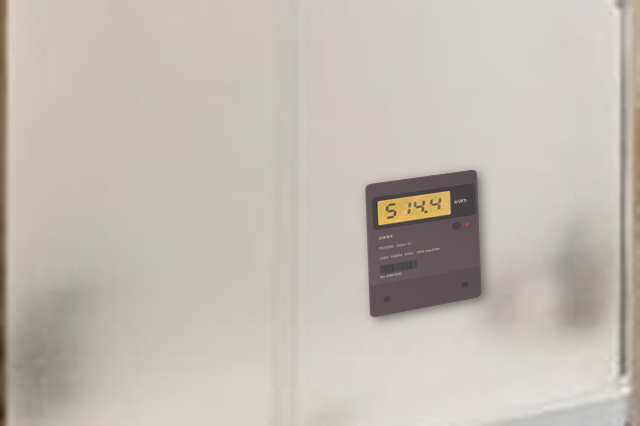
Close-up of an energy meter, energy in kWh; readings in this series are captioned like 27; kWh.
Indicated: 514.4; kWh
